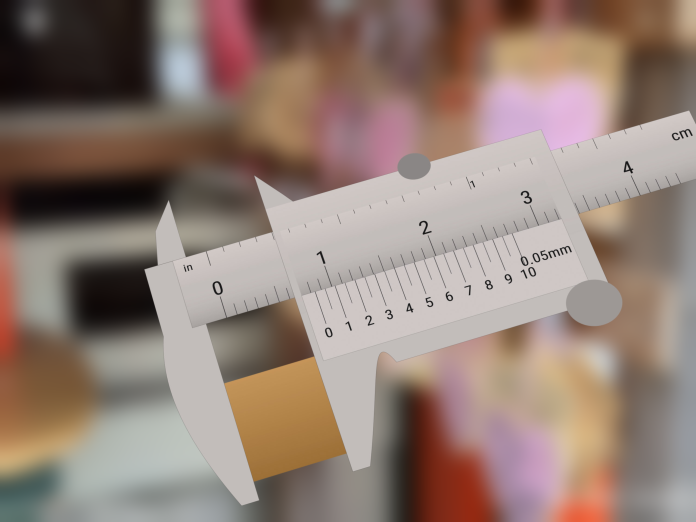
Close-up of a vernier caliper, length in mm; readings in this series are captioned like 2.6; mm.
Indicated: 8.4; mm
